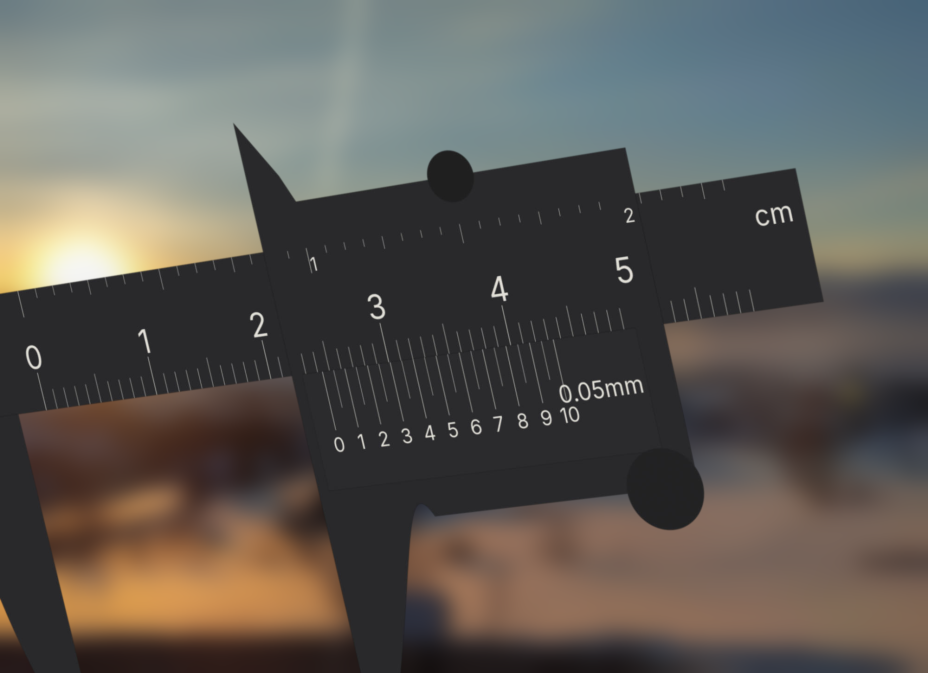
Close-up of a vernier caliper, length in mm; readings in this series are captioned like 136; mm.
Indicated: 24.4; mm
